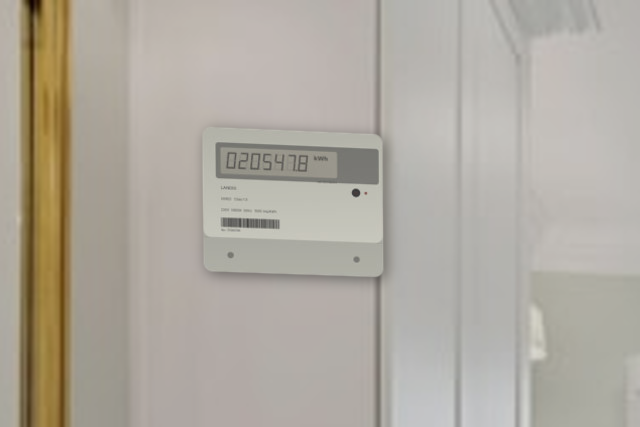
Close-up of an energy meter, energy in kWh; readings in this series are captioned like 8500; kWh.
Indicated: 20547.8; kWh
